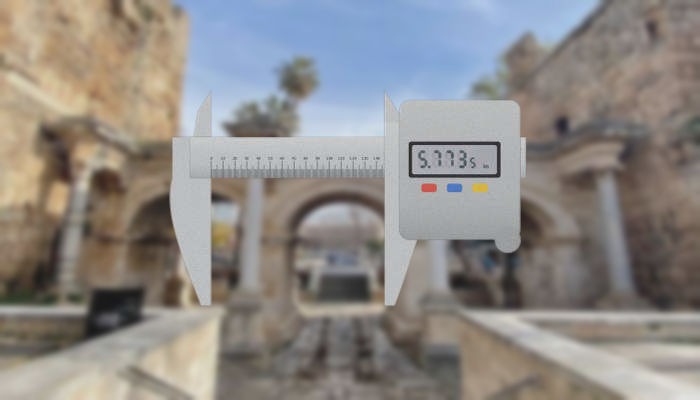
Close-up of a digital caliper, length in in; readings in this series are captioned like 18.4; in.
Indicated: 5.7735; in
